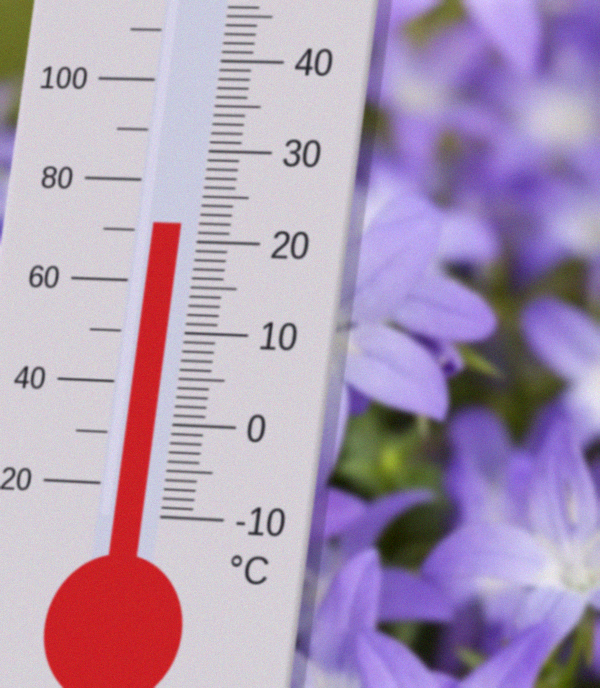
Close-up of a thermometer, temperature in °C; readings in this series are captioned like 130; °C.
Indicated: 22; °C
